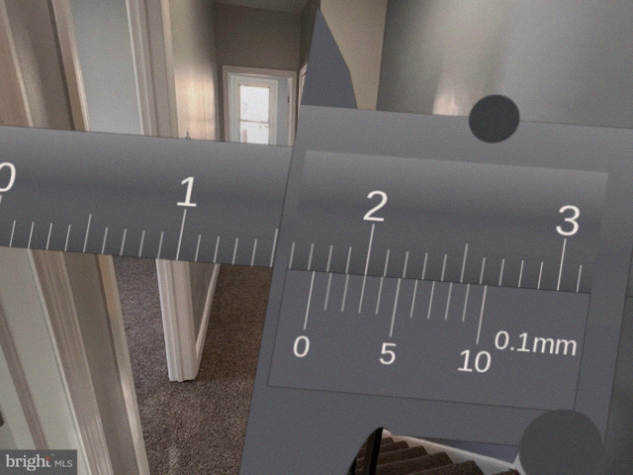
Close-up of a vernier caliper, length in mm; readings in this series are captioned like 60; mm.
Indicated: 17.3; mm
